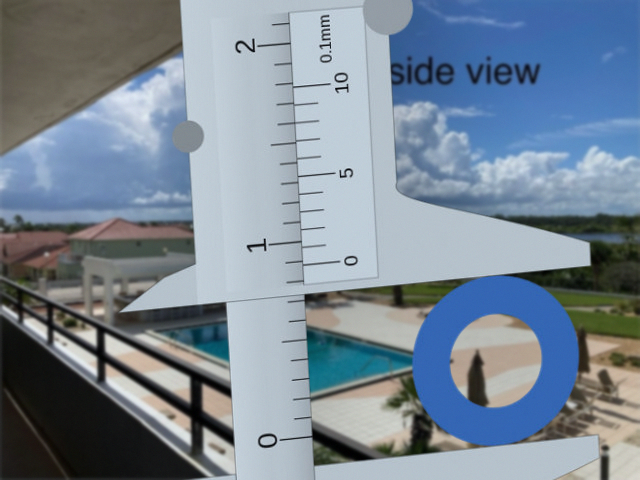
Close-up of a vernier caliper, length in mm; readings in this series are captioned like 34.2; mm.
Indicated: 8.8; mm
